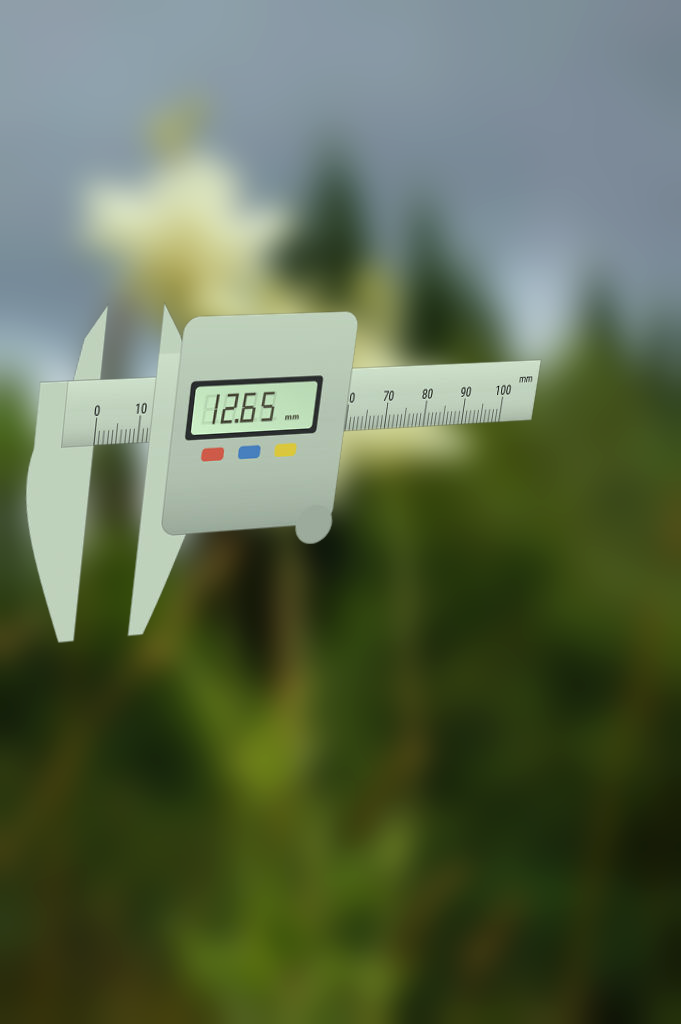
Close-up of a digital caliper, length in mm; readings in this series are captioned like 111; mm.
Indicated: 12.65; mm
